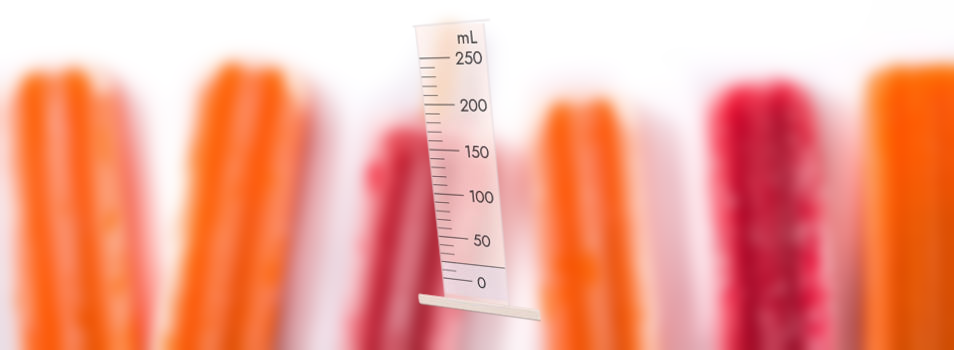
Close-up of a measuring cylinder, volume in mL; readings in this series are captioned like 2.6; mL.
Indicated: 20; mL
